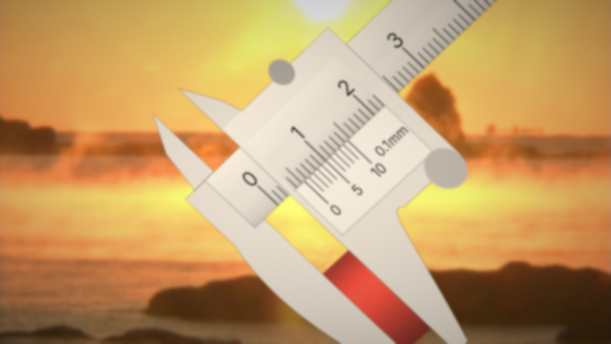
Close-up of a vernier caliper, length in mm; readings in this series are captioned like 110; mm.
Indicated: 5.5; mm
